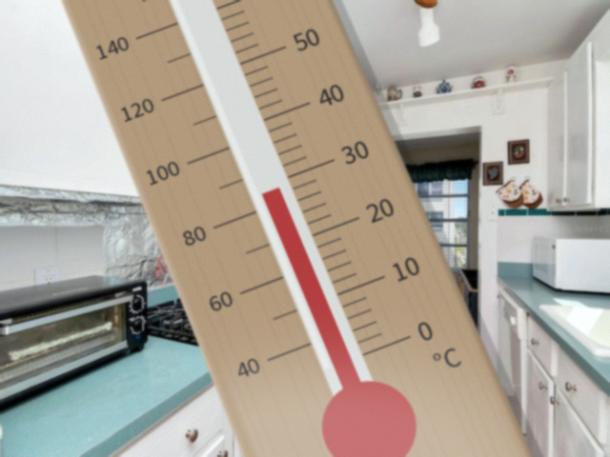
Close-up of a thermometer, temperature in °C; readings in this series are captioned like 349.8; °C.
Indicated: 29; °C
